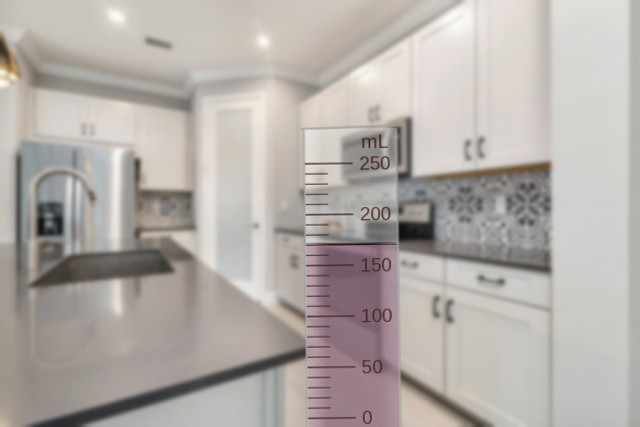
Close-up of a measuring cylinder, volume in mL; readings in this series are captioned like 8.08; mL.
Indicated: 170; mL
